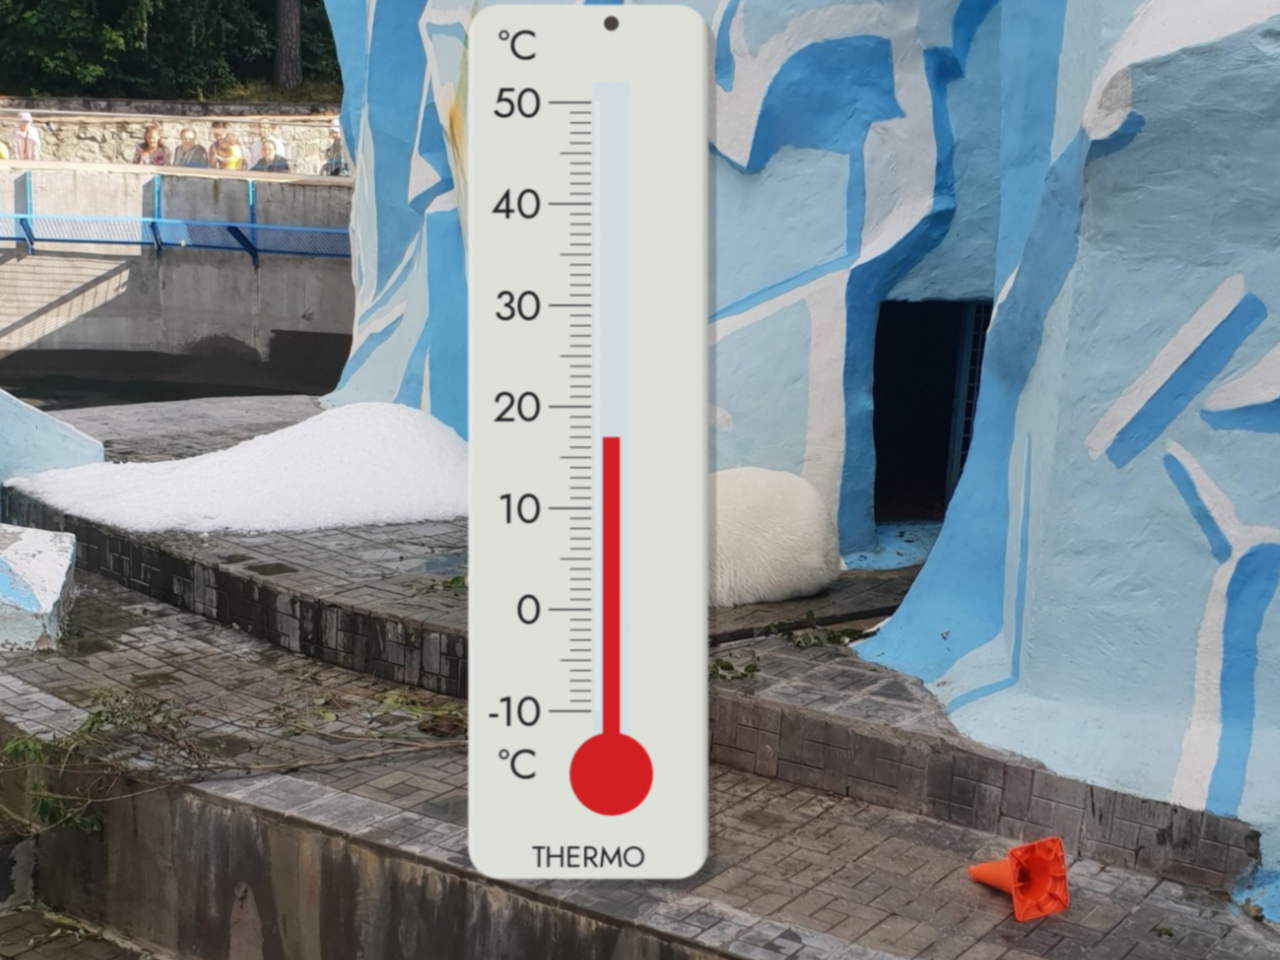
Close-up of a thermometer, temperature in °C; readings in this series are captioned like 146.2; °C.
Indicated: 17; °C
